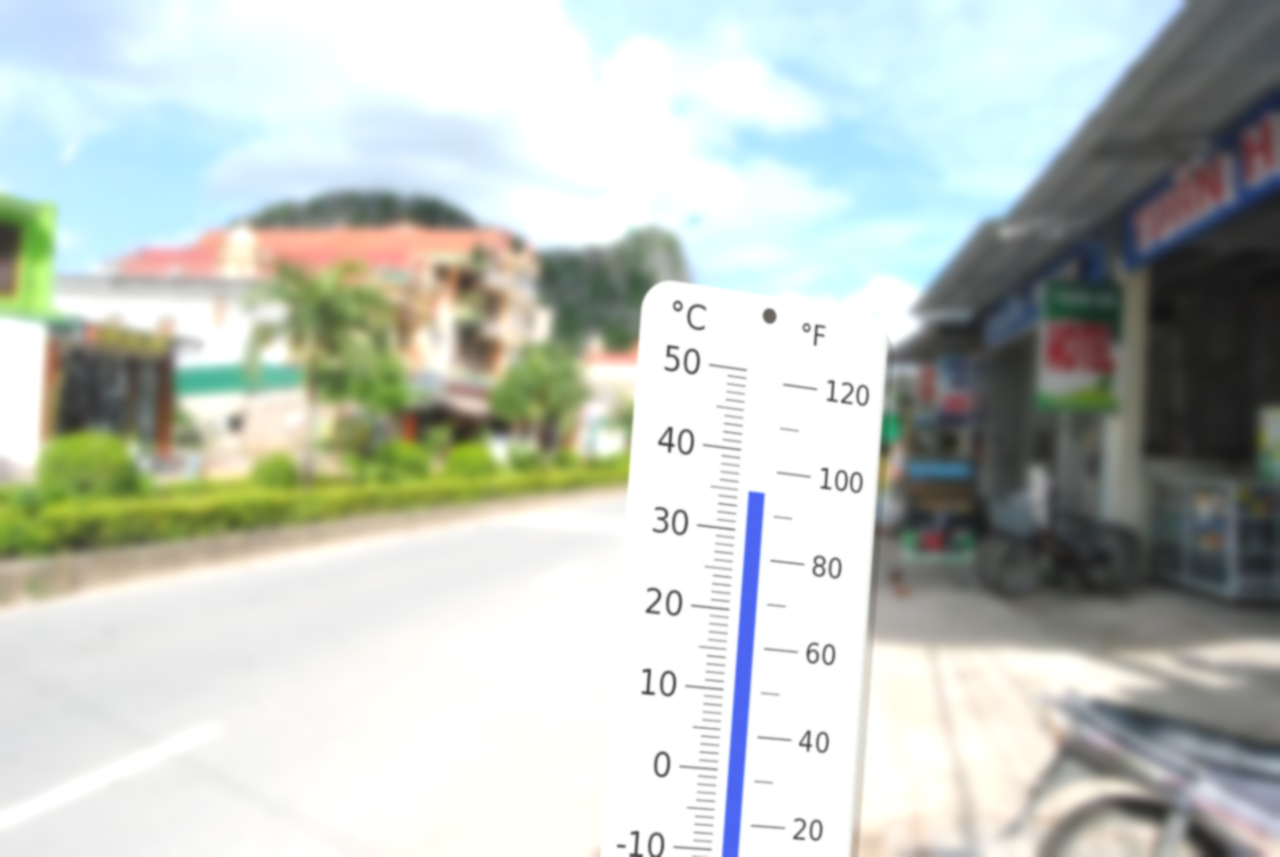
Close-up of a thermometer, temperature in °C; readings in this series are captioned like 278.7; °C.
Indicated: 35; °C
